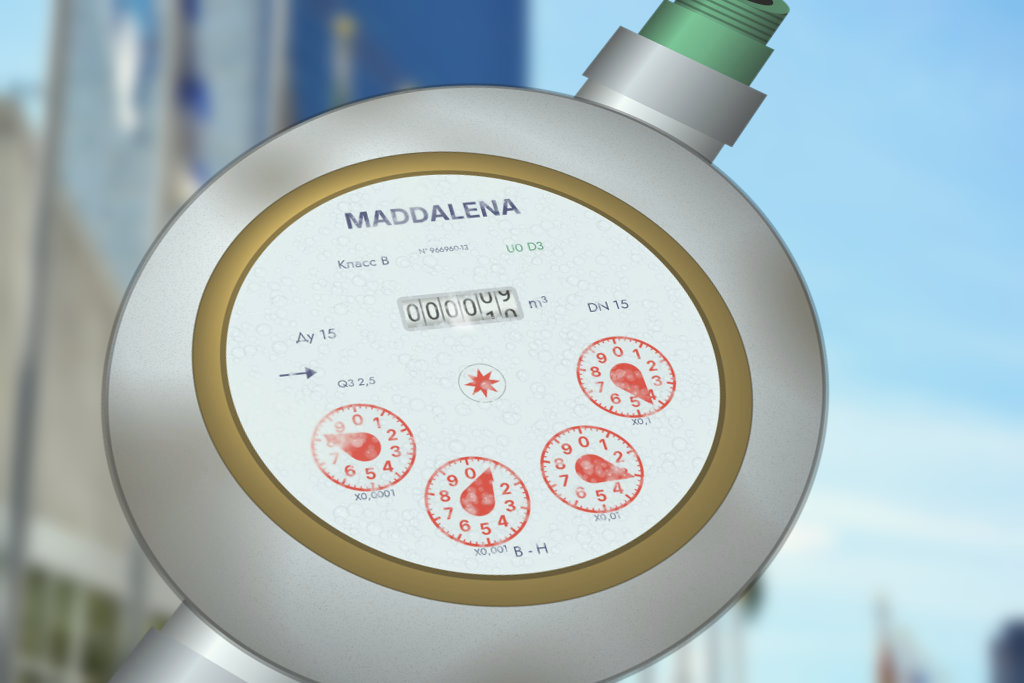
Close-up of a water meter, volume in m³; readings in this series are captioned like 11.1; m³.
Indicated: 9.4308; m³
